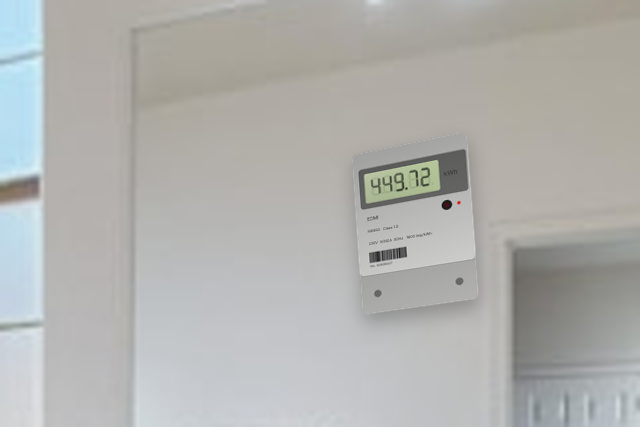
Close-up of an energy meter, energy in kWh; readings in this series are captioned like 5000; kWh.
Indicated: 449.72; kWh
